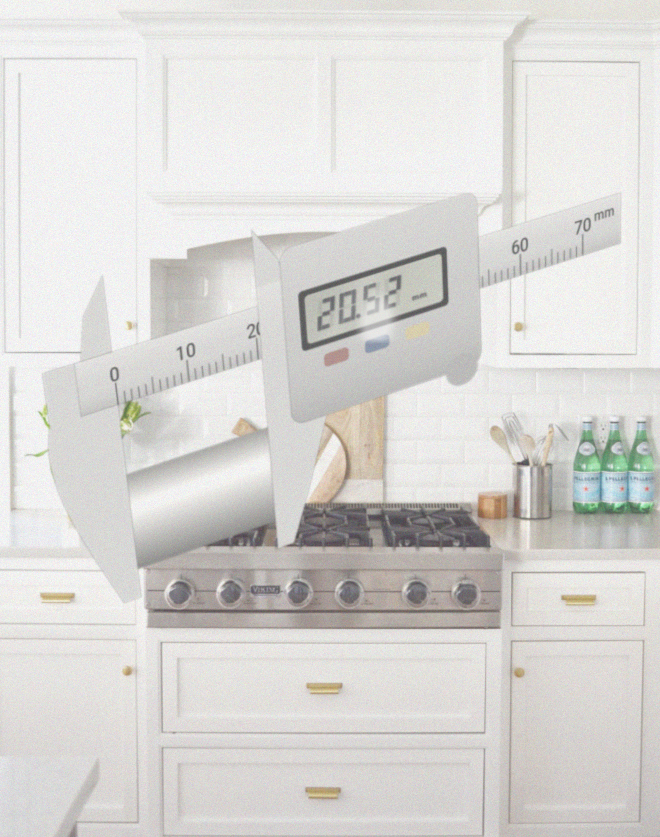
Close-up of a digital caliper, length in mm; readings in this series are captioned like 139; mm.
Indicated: 20.52; mm
